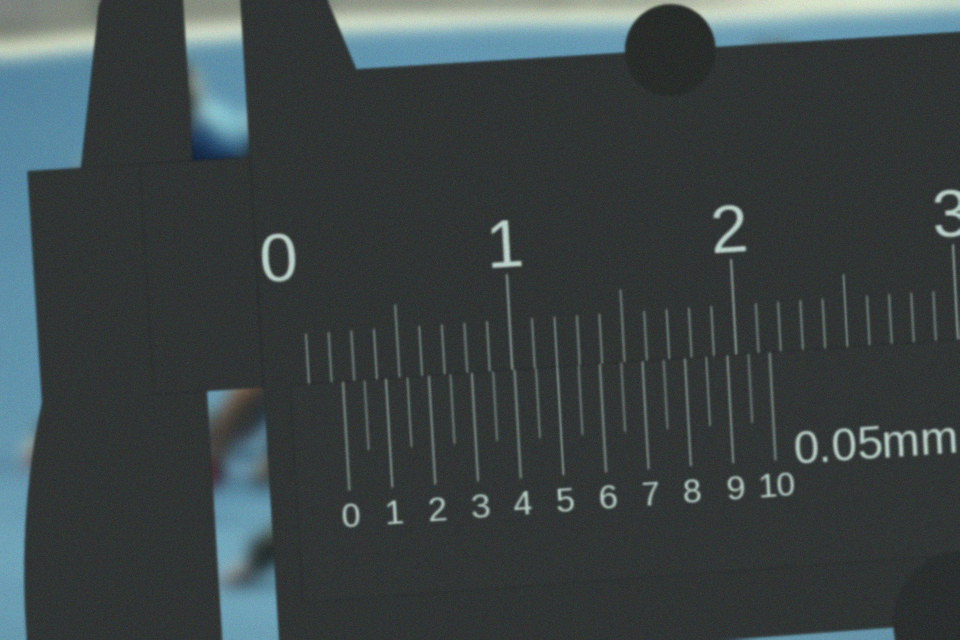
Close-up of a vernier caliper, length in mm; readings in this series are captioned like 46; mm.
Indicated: 2.5; mm
